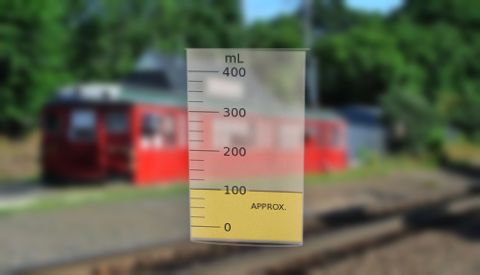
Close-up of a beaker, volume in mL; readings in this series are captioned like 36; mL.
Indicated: 100; mL
